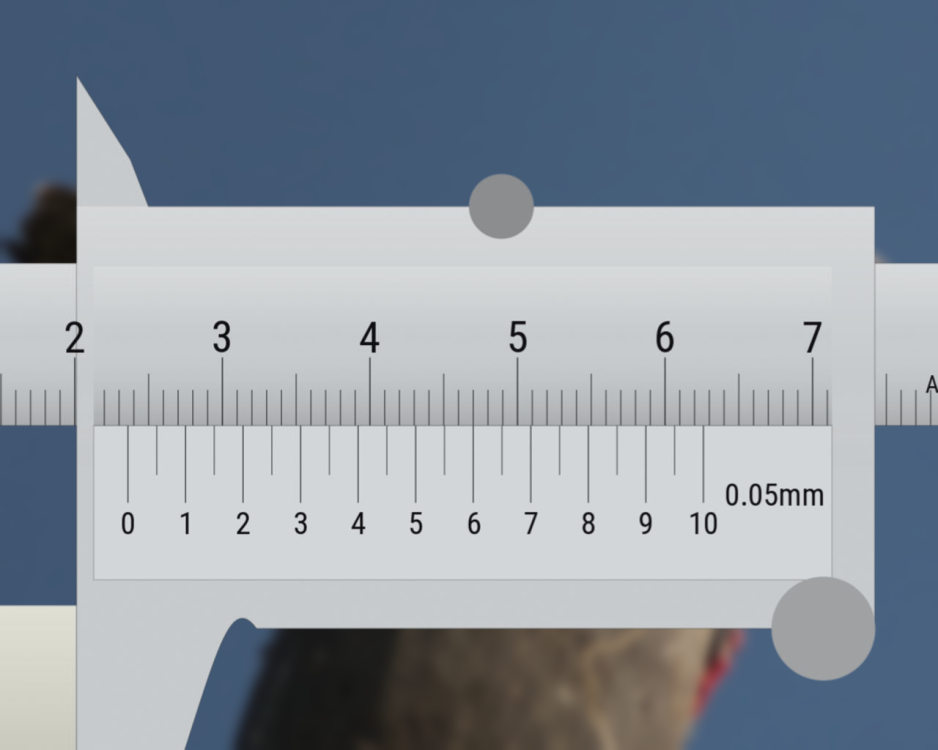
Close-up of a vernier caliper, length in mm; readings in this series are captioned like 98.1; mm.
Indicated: 23.6; mm
